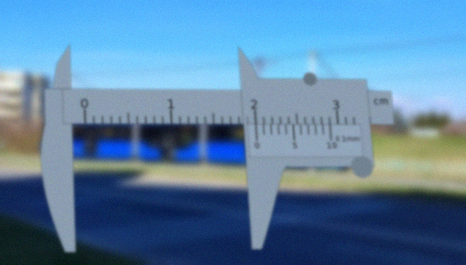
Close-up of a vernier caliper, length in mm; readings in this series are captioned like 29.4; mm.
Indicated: 20.0; mm
